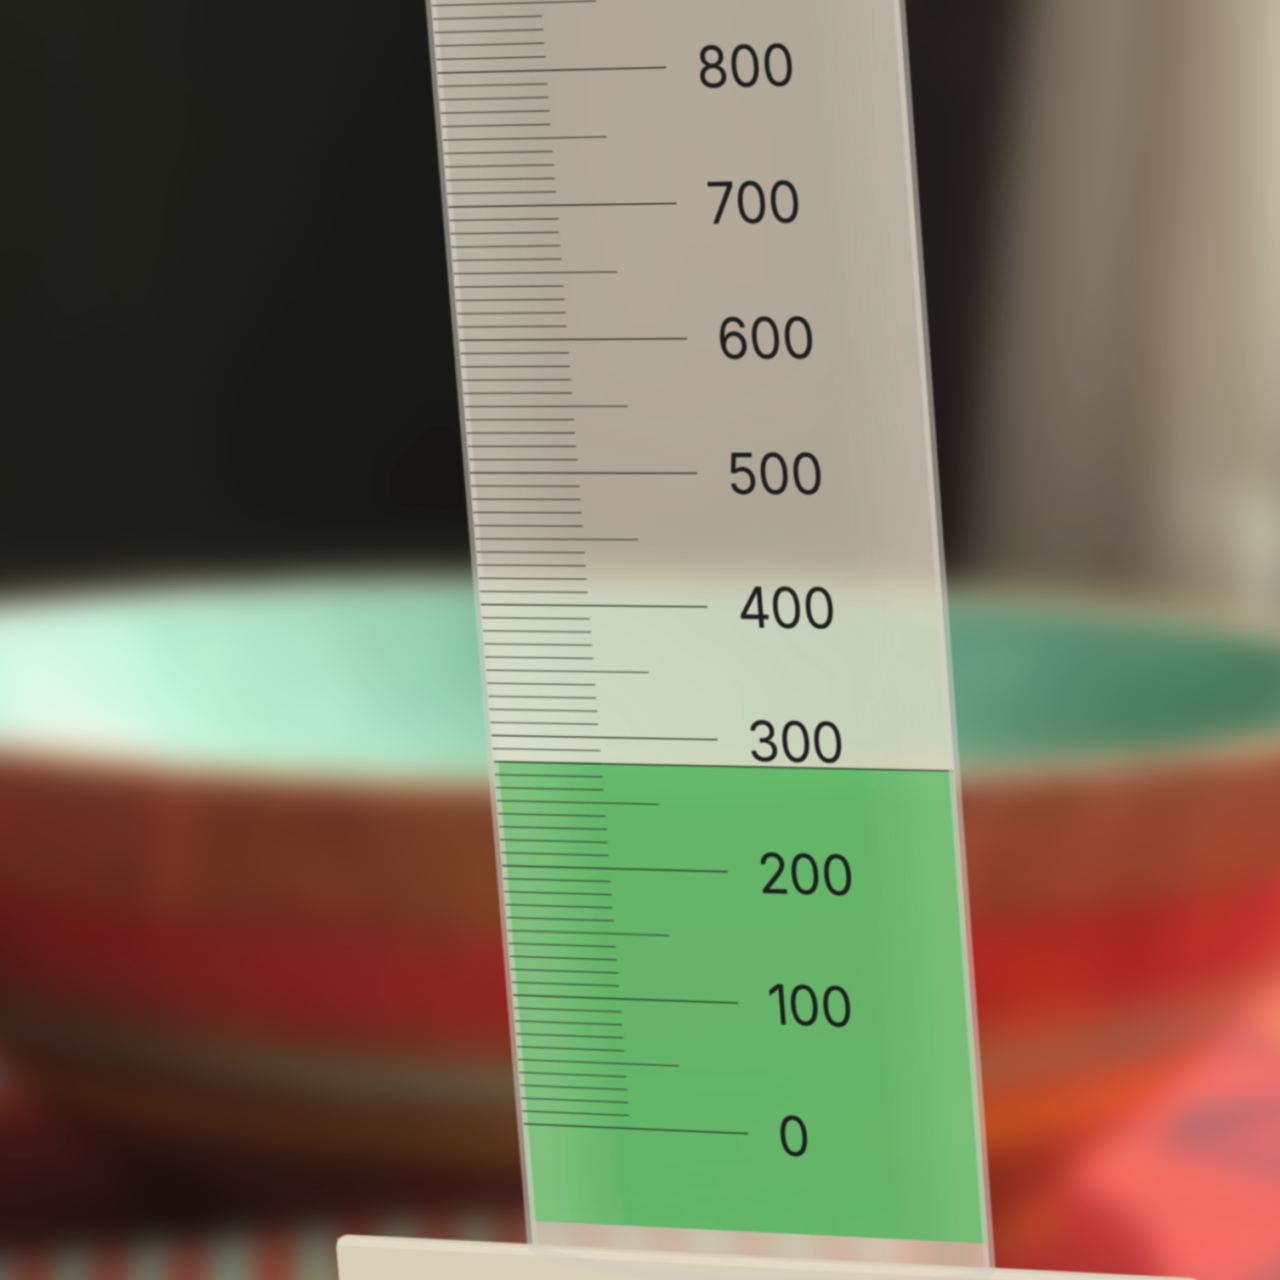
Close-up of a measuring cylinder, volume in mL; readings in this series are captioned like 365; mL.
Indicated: 280; mL
